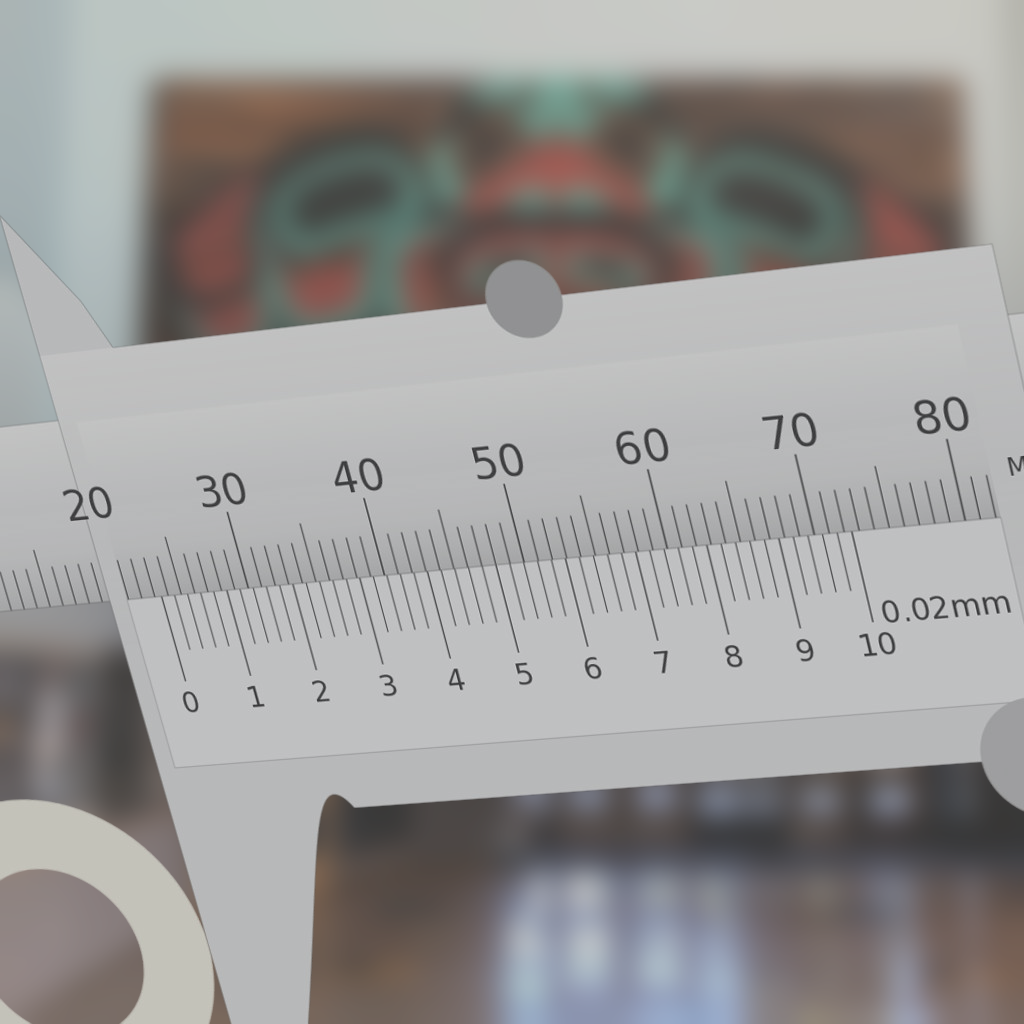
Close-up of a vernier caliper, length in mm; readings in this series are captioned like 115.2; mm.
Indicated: 23.5; mm
